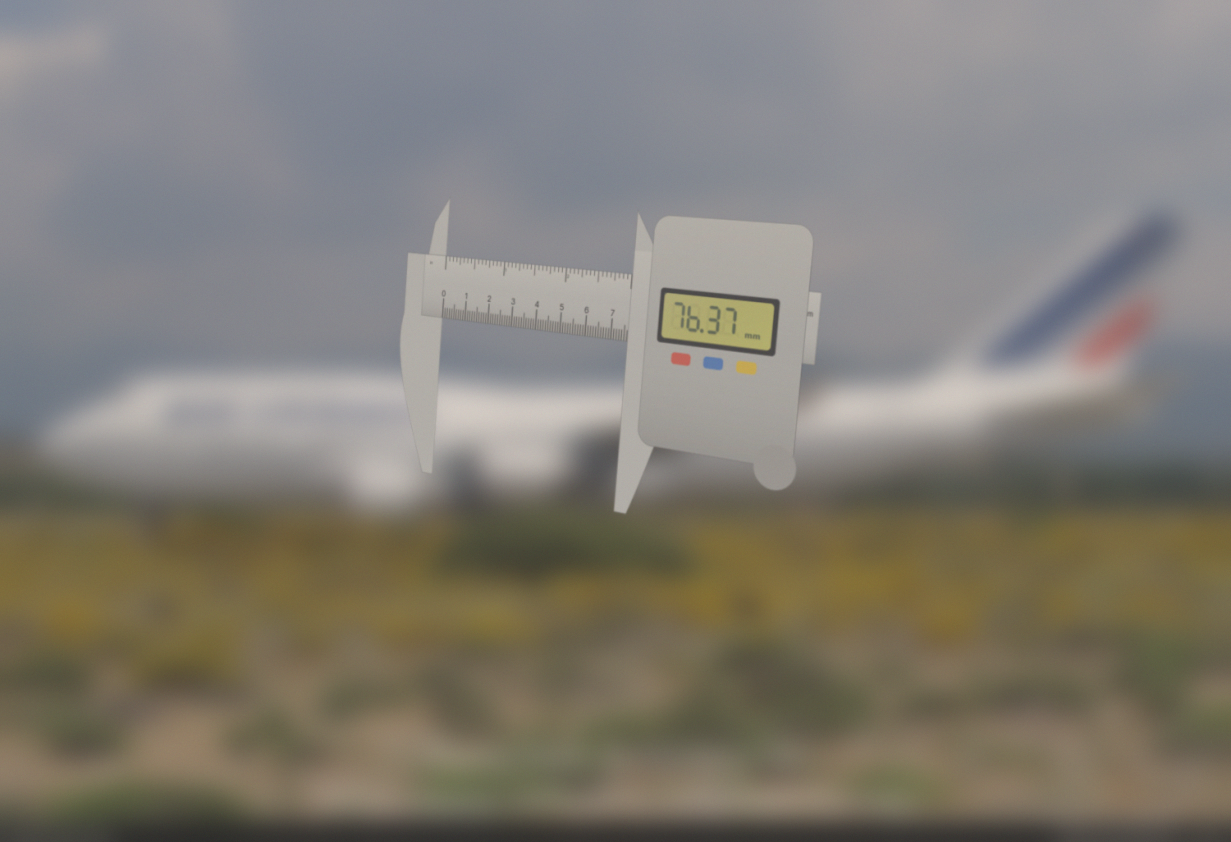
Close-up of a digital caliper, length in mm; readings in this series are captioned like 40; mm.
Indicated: 76.37; mm
